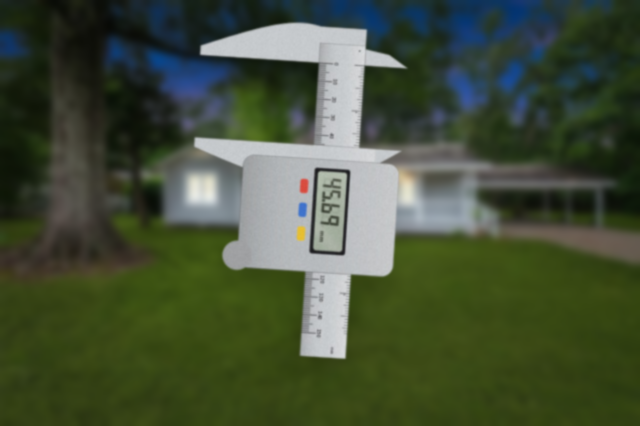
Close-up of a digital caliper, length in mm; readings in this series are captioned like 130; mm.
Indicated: 45.69; mm
